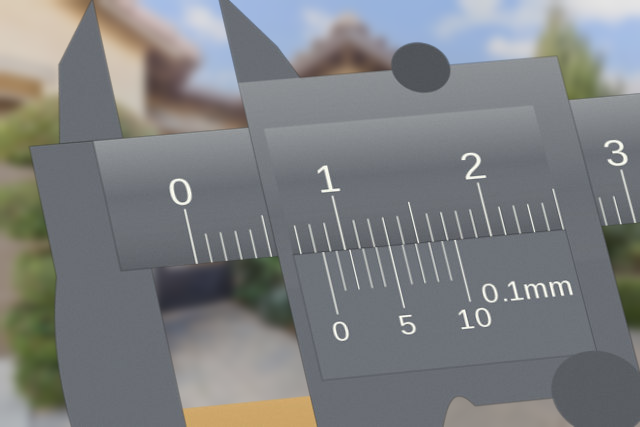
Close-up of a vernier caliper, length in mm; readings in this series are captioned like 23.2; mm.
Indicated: 8.5; mm
